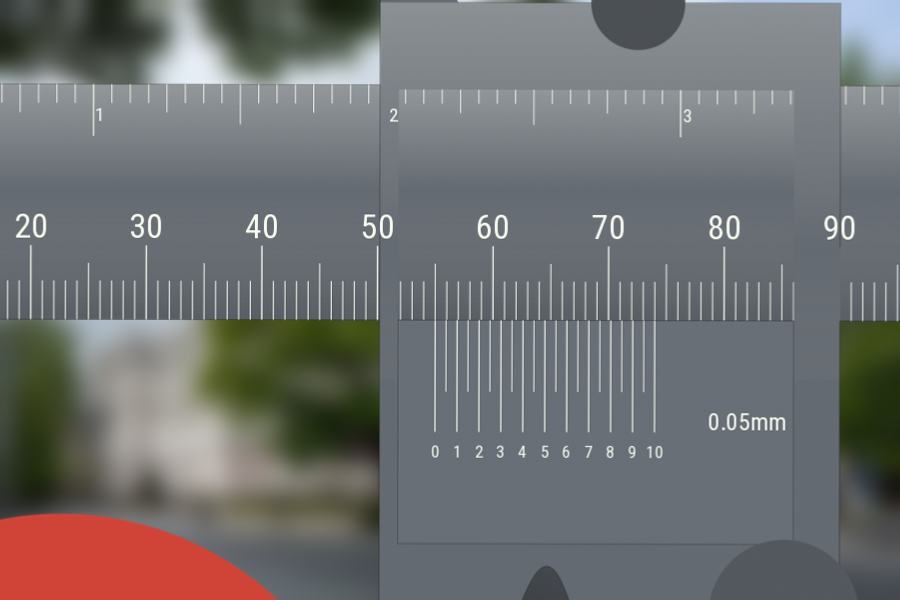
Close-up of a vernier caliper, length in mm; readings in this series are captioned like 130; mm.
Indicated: 55.0; mm
